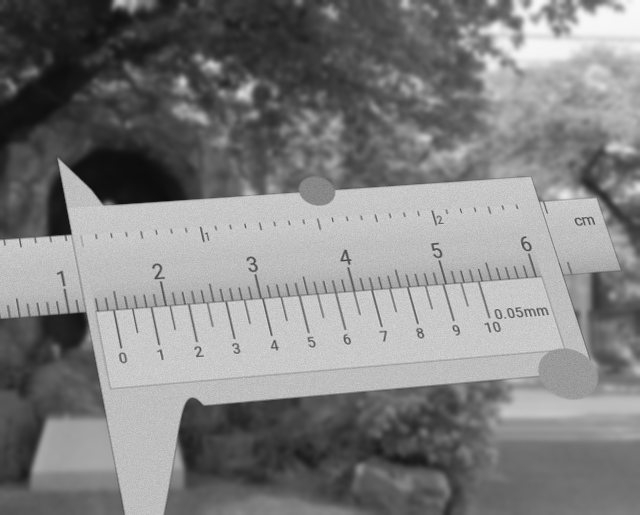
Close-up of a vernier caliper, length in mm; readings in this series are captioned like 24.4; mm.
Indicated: 14.6; mm
